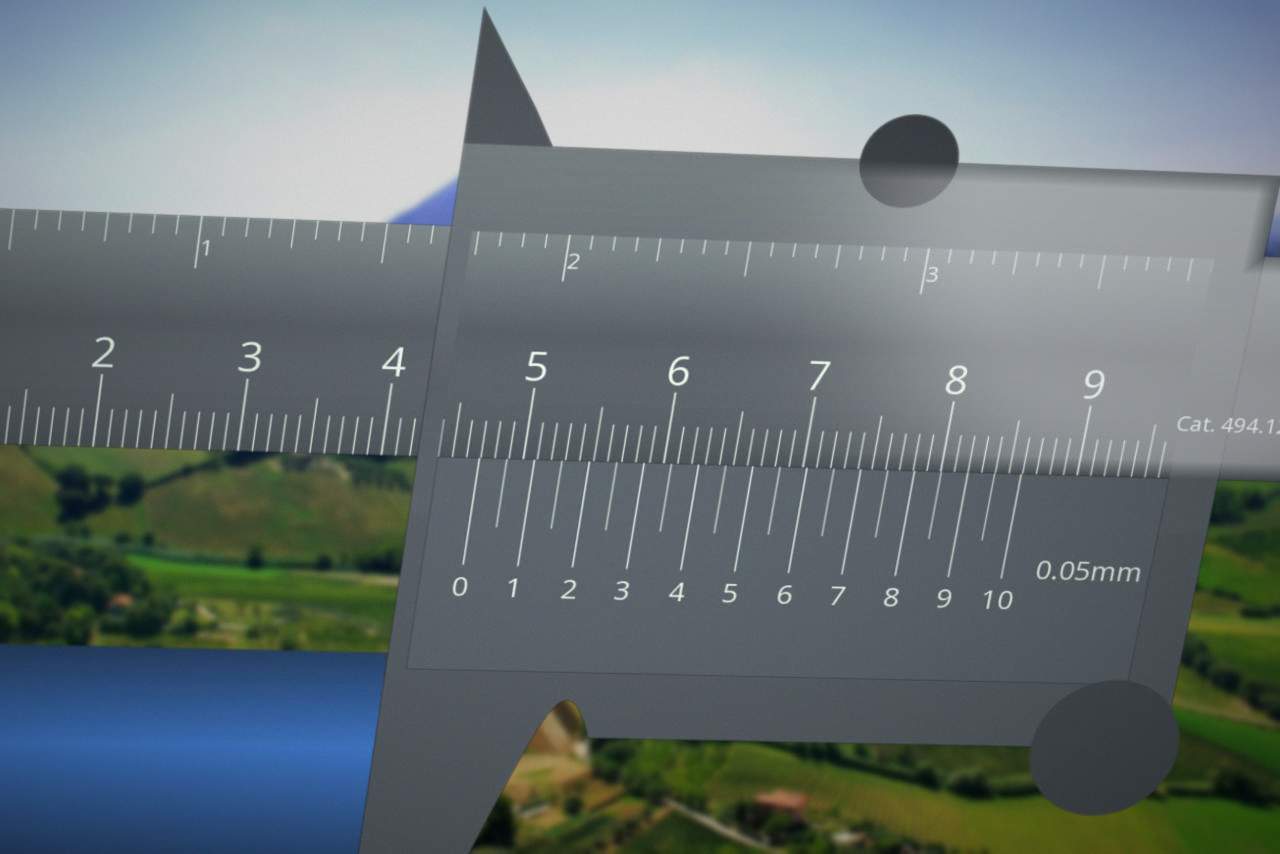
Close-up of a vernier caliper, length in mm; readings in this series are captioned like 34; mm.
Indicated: 46.9; mm
